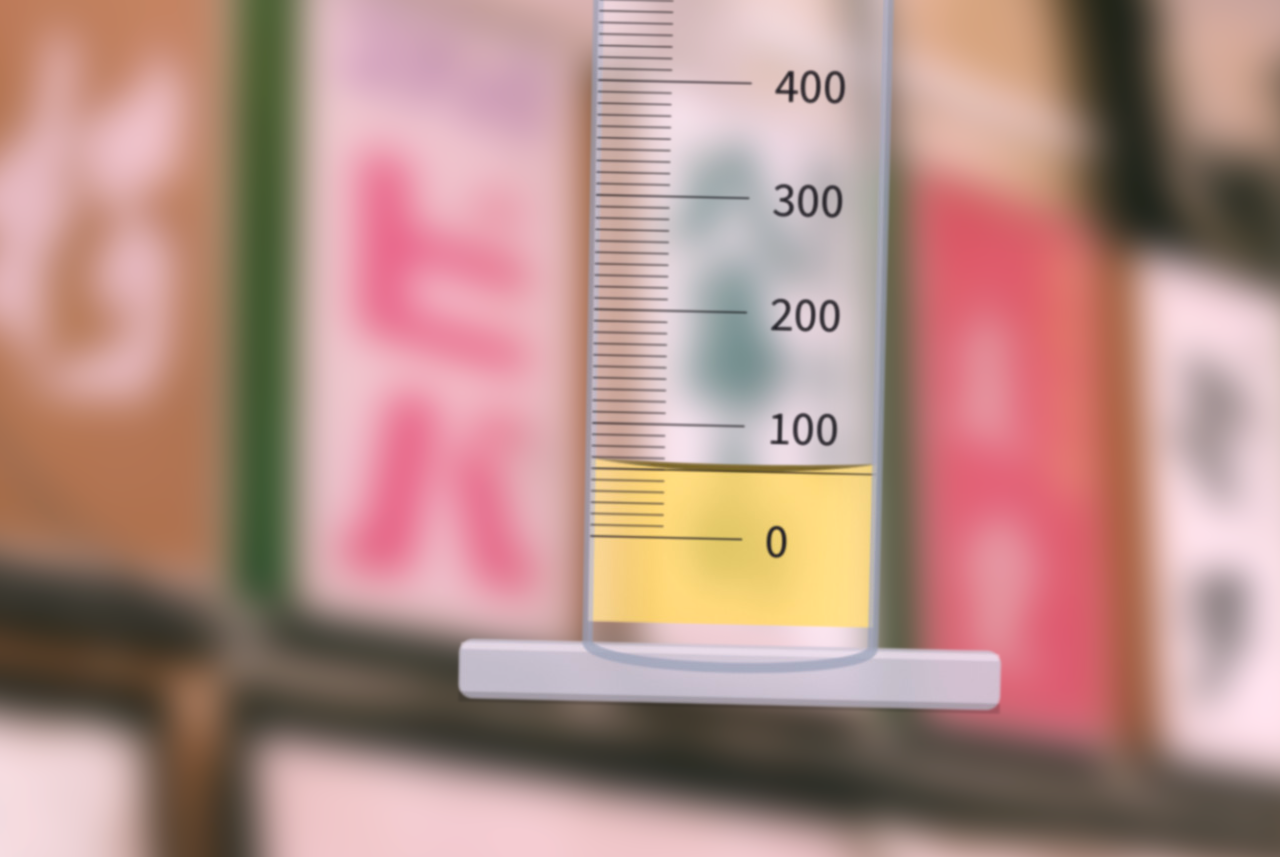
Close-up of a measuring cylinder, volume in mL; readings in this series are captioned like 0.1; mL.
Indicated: 60; mL
